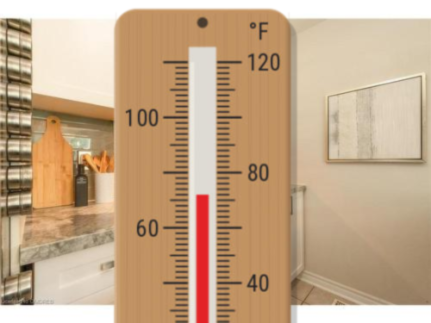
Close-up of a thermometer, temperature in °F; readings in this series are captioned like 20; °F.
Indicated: 72; °F
